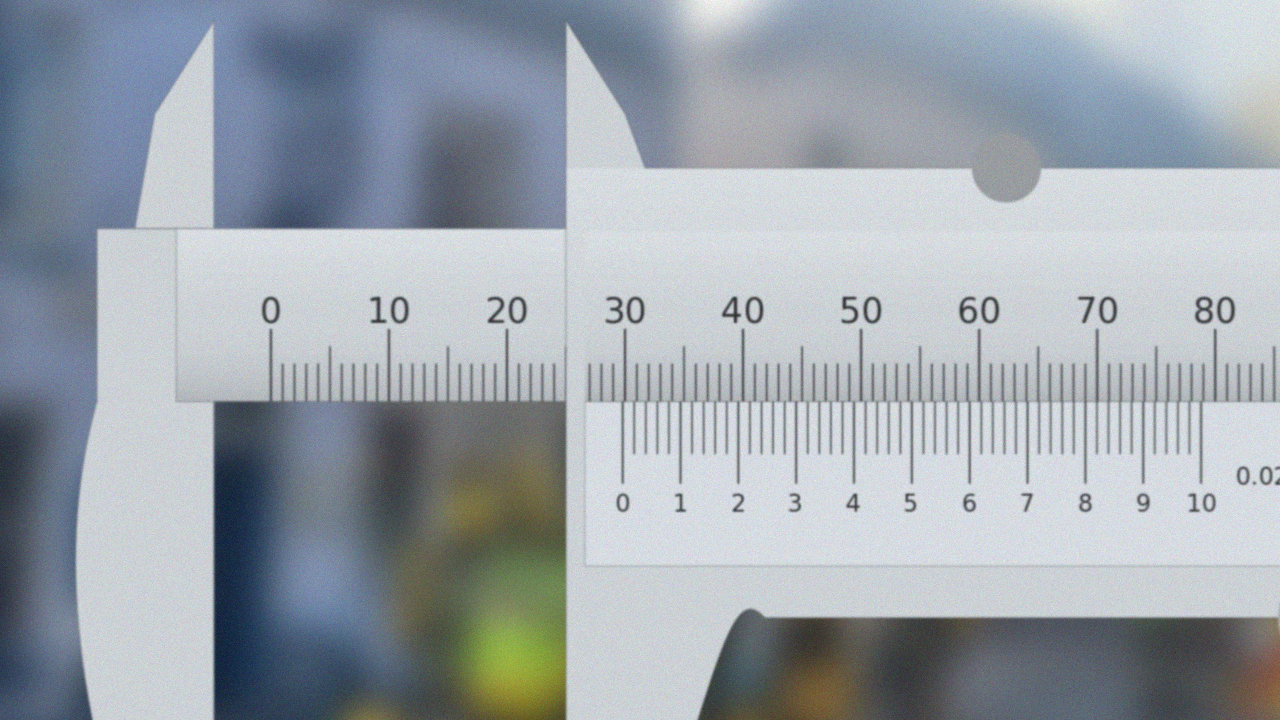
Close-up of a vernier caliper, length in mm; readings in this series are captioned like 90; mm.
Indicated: 29.8; mm
